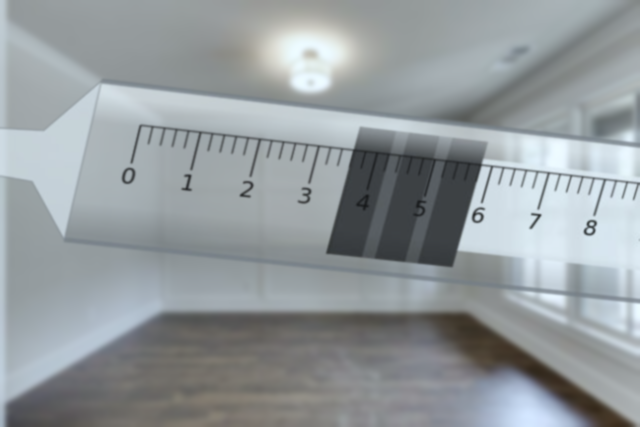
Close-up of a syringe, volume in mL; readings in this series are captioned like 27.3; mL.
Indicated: 3.6; mL
